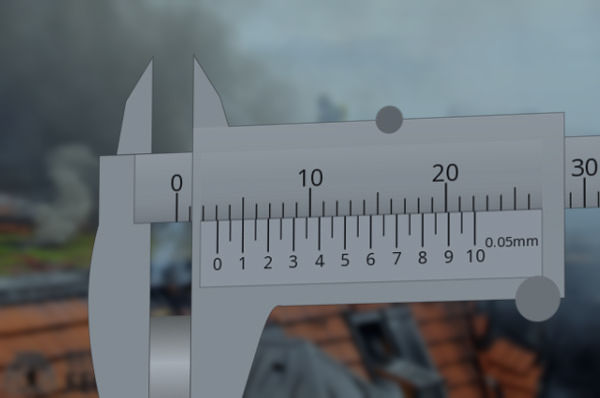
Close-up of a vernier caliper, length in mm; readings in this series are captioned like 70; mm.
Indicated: 3.1; mm
